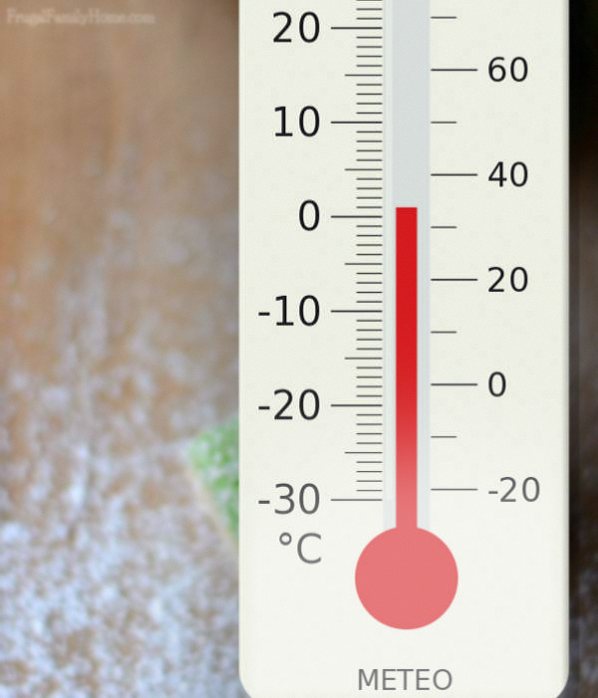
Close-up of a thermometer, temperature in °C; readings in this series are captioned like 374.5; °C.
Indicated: 1; °C
